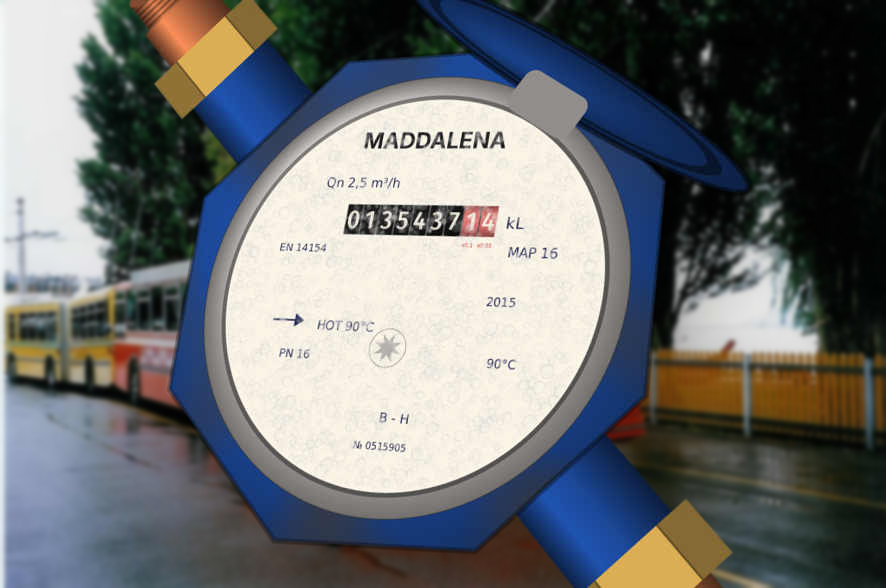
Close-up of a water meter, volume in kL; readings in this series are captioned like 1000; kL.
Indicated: 135437.14; kL
